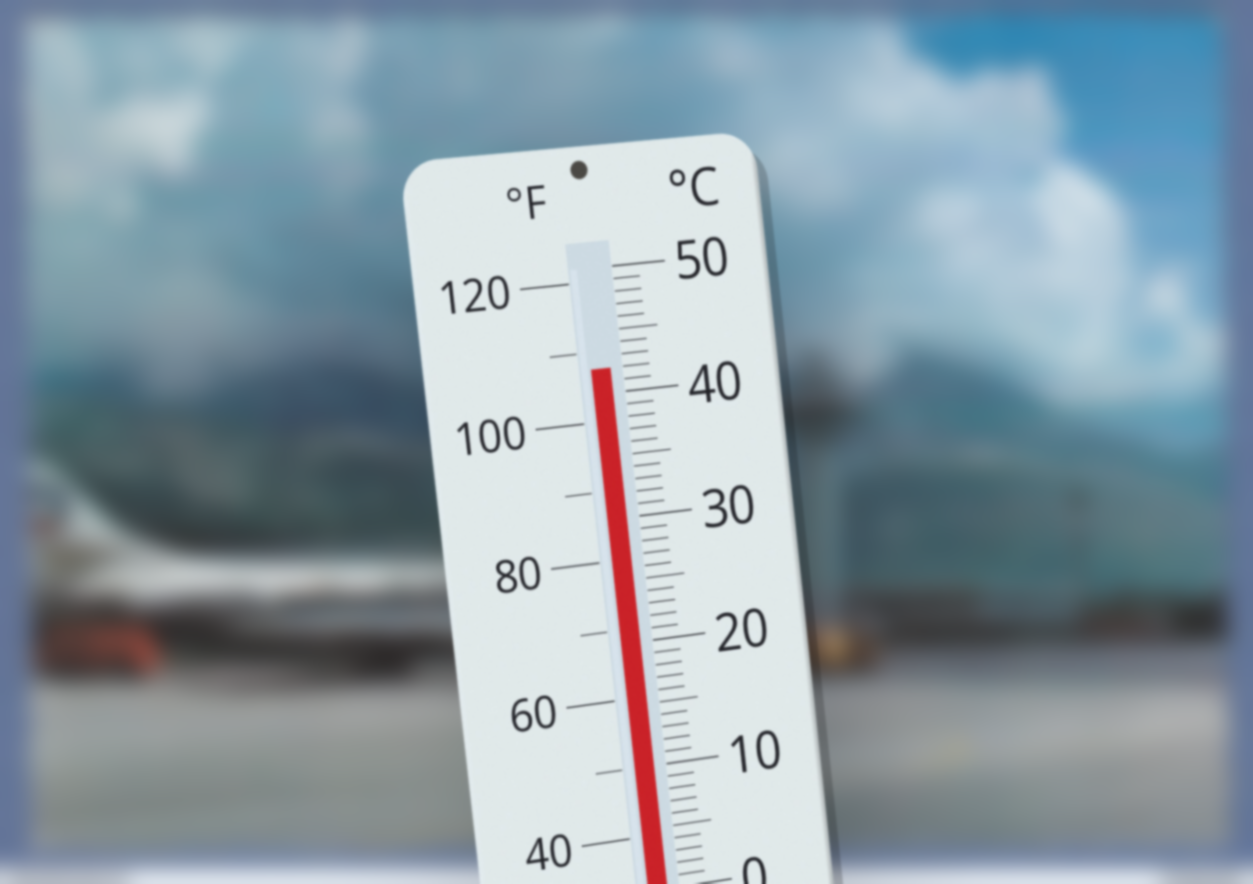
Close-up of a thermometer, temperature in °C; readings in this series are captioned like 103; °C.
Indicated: 42; °C
